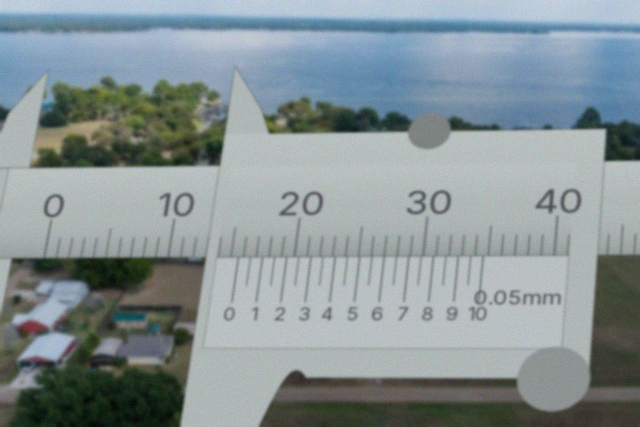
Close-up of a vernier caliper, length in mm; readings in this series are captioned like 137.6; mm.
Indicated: 15.6; mm
